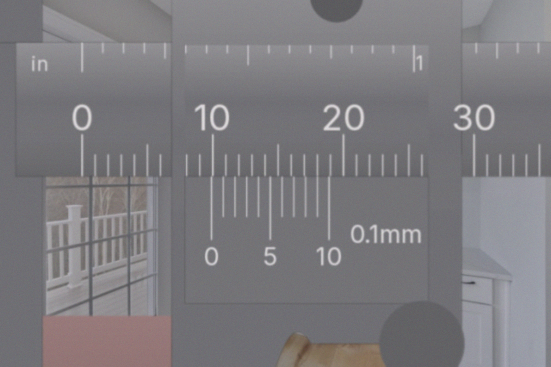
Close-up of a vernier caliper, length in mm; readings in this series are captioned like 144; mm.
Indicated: 9.9; mm
